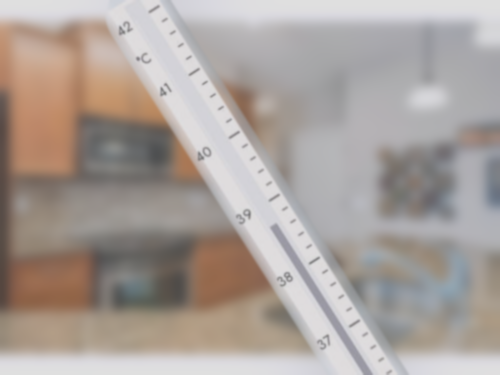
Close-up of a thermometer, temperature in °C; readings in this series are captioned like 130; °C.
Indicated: 38.7; °C
